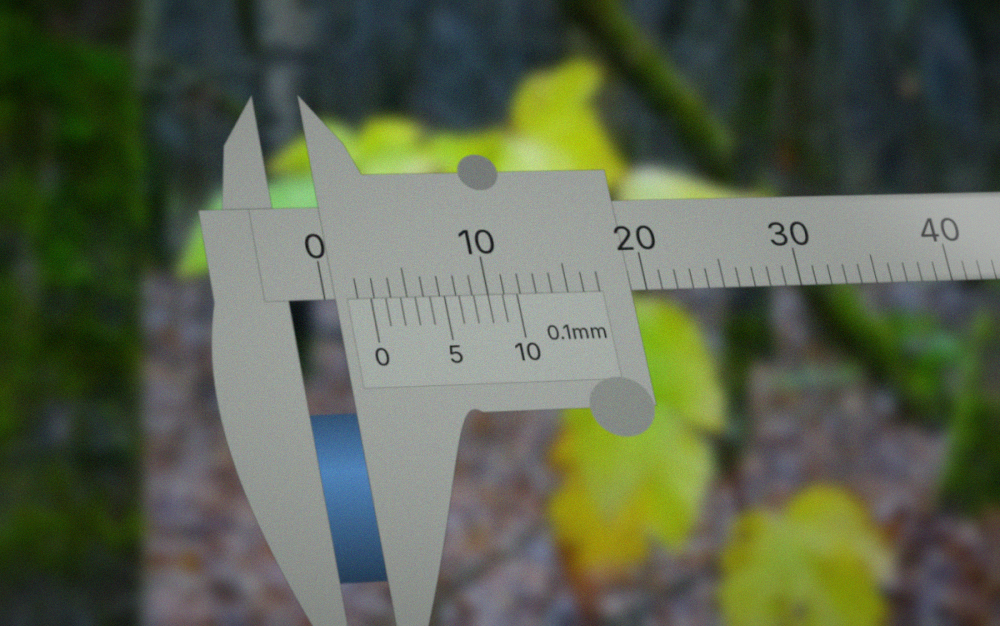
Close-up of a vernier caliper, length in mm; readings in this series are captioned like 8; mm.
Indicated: 2.8; mm
